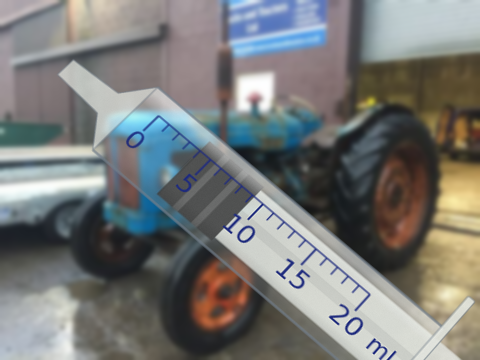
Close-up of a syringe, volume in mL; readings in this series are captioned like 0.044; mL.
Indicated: 4; mL
